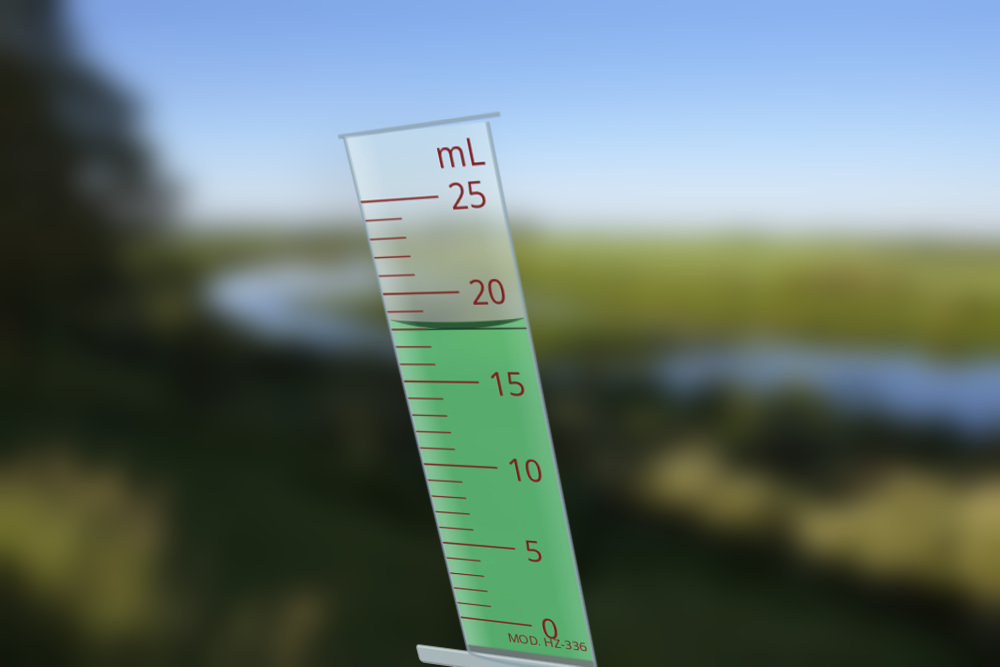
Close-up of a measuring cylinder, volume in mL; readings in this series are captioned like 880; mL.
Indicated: 18; mL
